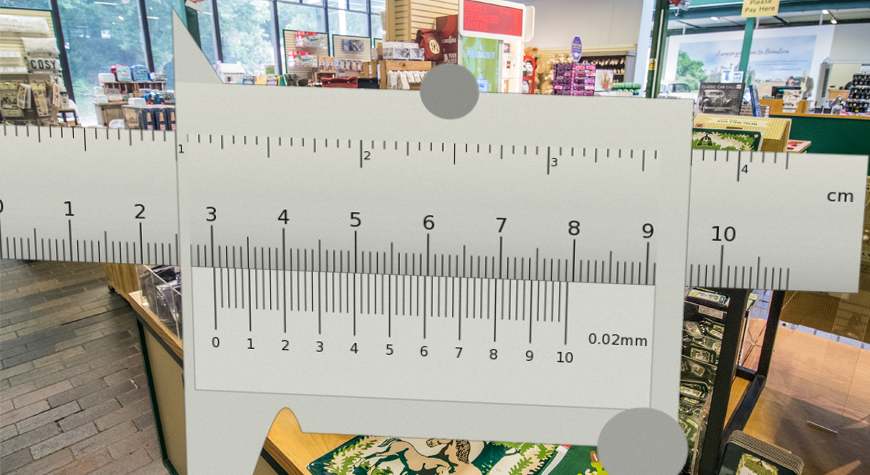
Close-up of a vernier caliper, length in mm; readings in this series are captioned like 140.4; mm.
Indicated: 30.2; mm
